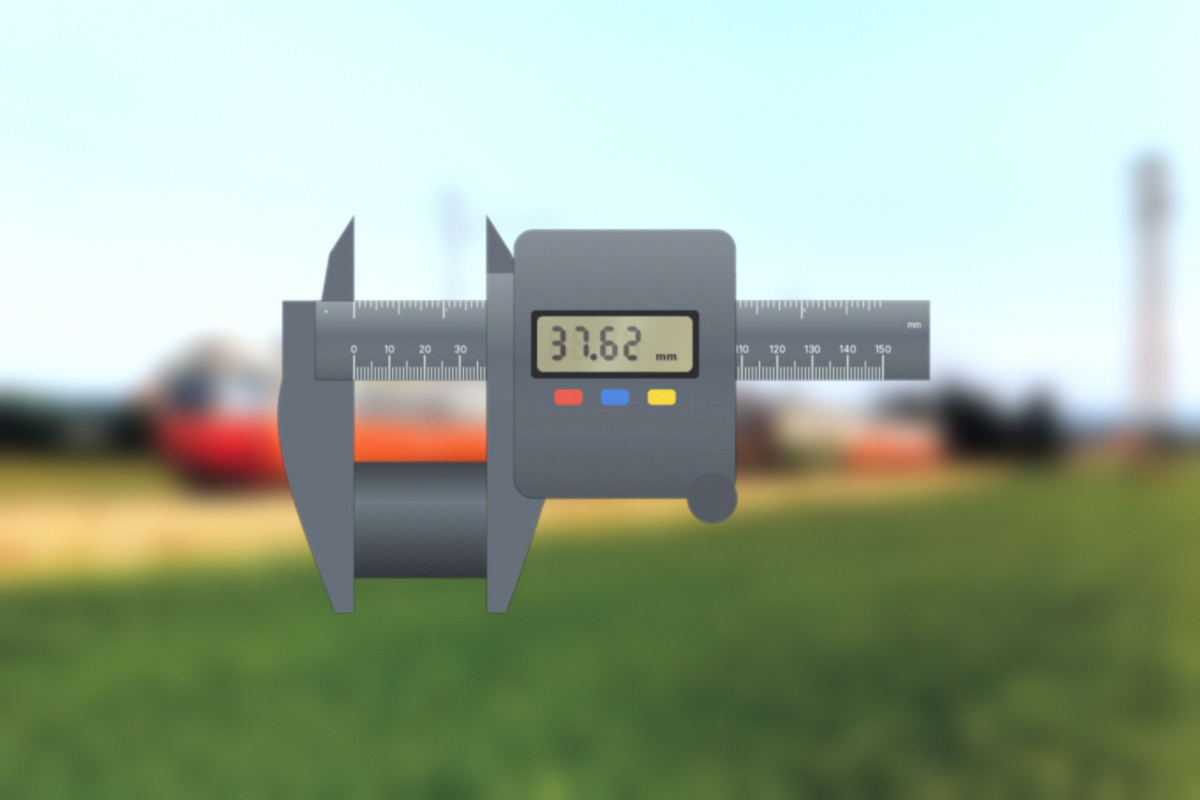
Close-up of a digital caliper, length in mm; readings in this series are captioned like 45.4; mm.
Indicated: 37.62; mm
